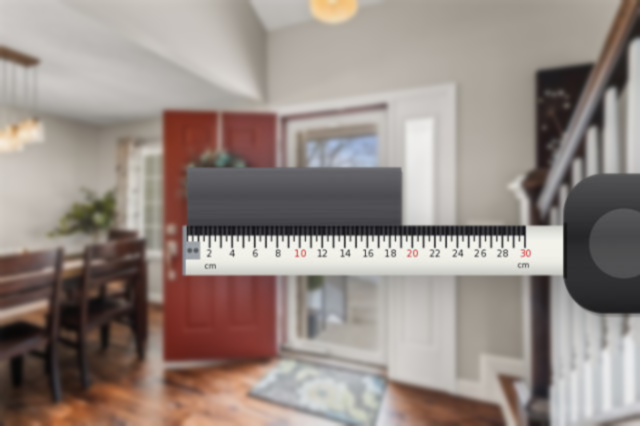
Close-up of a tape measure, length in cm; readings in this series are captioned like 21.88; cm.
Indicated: 19; cm
